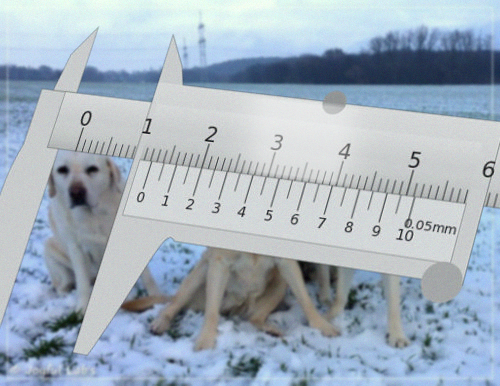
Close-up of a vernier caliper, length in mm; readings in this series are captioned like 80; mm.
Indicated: 12.2; mm
